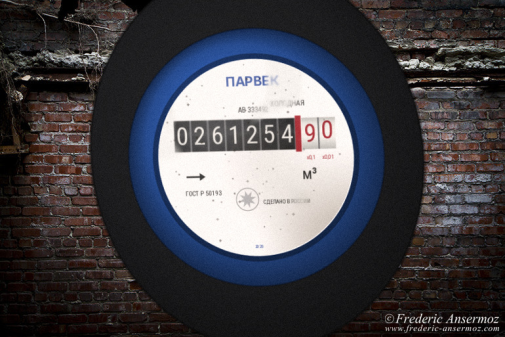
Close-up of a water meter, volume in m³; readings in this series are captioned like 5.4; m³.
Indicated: 261254.90; m³
